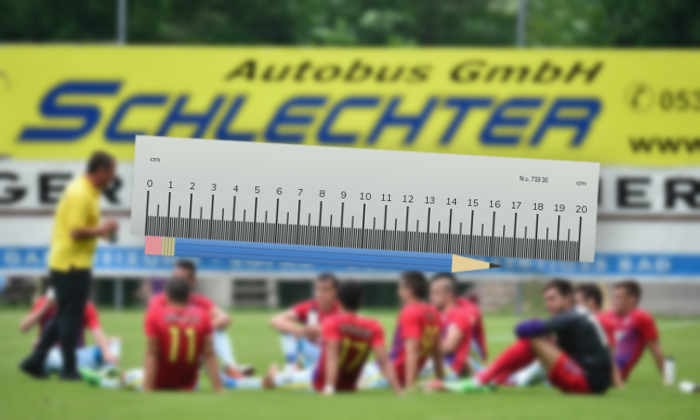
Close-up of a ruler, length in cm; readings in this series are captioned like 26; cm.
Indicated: 16.5; cm
